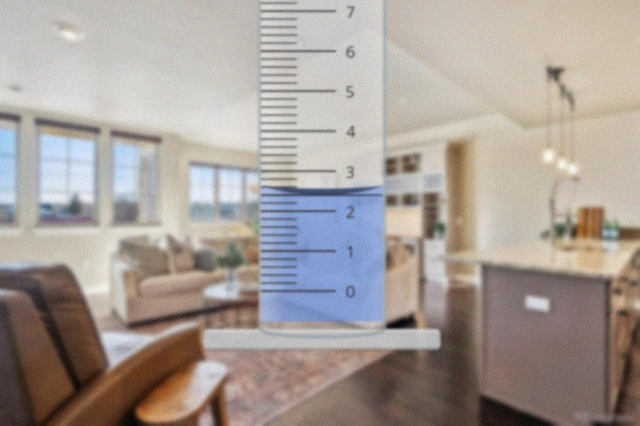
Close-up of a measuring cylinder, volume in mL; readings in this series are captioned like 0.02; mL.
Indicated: 2.4; mL
